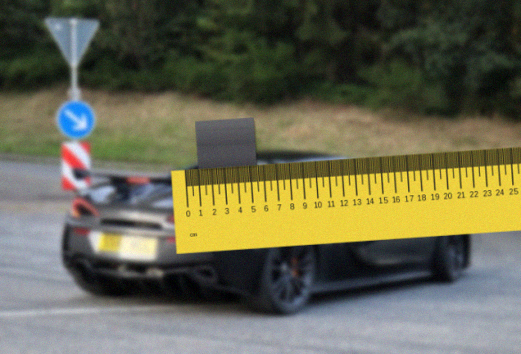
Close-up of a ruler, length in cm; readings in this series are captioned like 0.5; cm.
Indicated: 4.5; cm
